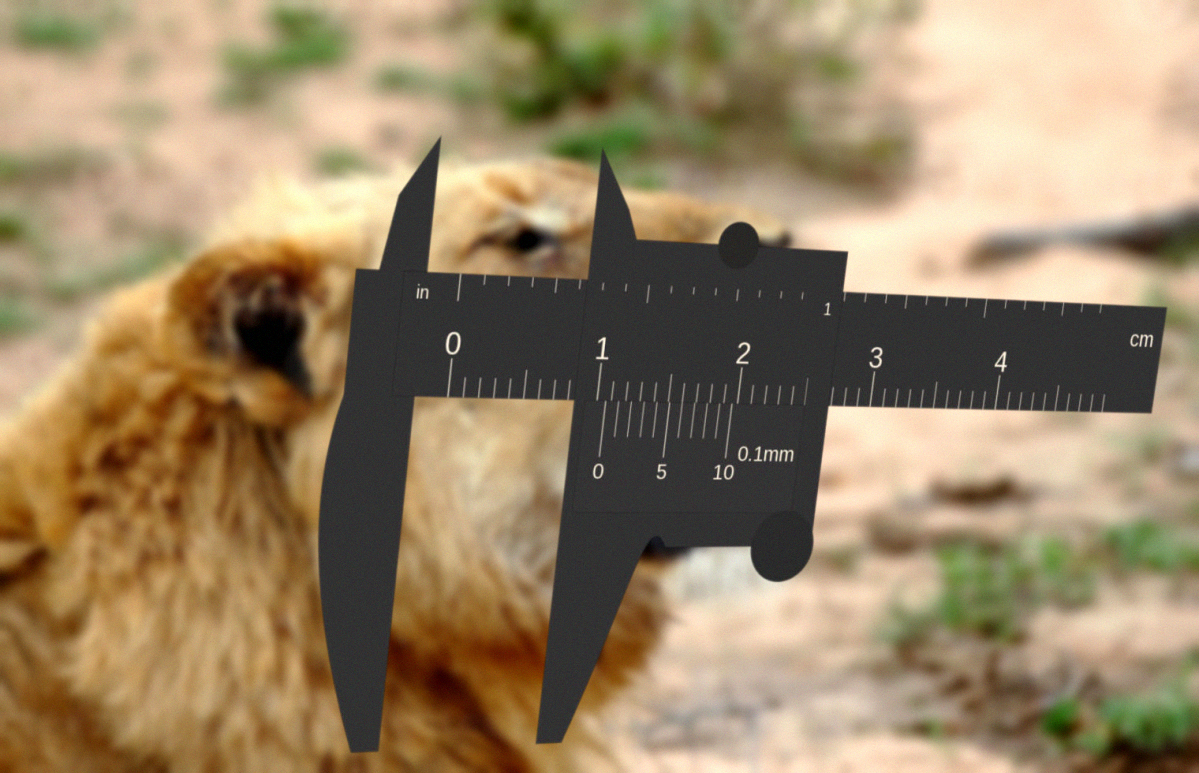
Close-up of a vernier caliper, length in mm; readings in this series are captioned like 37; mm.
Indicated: 10.6; mm
